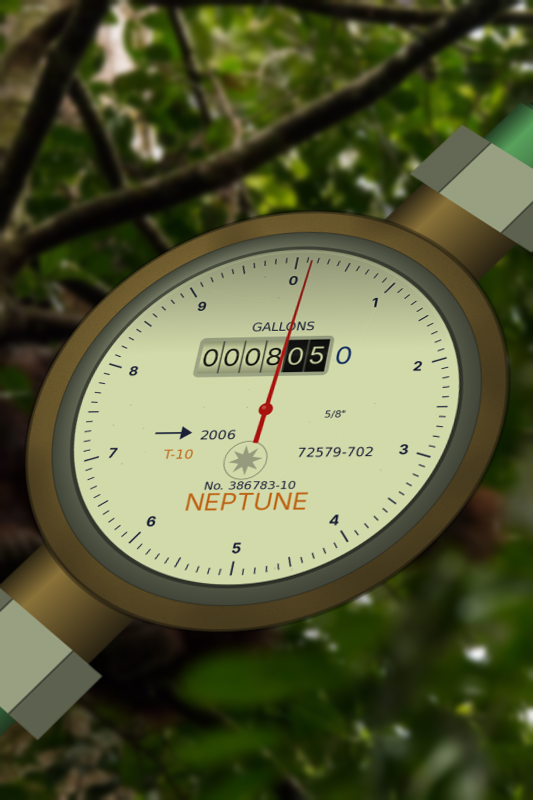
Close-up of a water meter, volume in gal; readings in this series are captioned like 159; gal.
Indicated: 8050.1; gal
